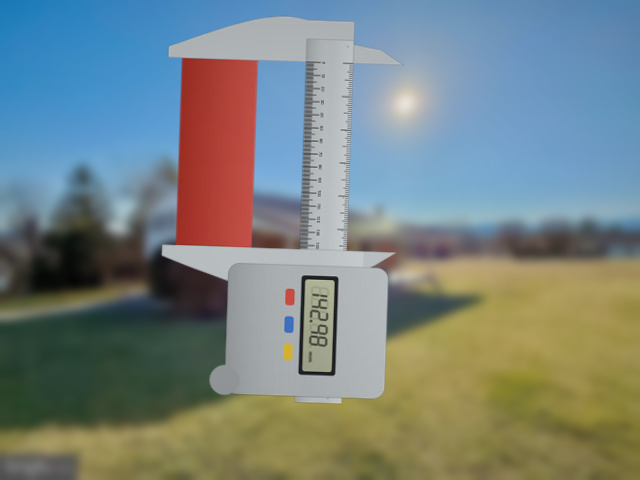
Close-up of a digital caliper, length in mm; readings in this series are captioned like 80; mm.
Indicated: 142.98; mm
